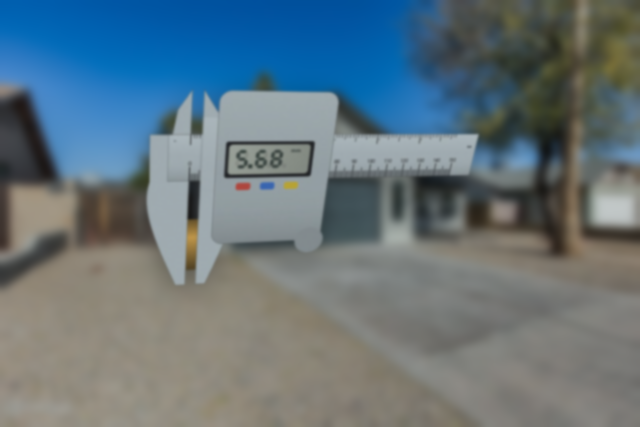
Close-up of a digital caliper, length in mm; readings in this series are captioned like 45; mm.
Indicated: 5.68; mm
